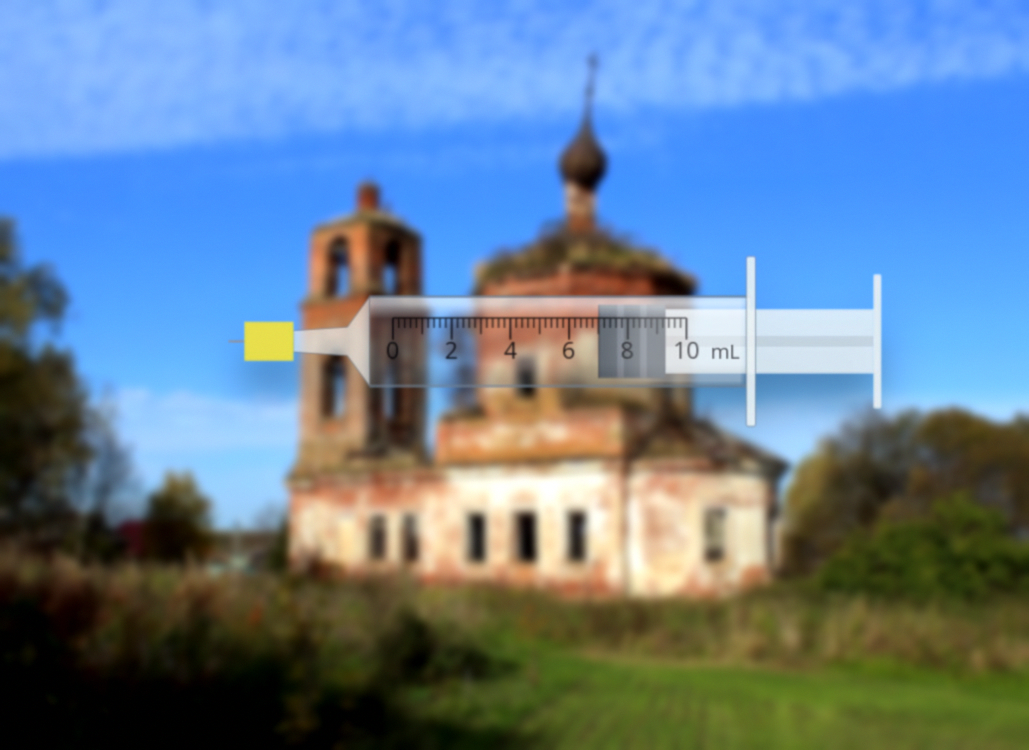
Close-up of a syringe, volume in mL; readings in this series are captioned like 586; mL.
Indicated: 7; mL
